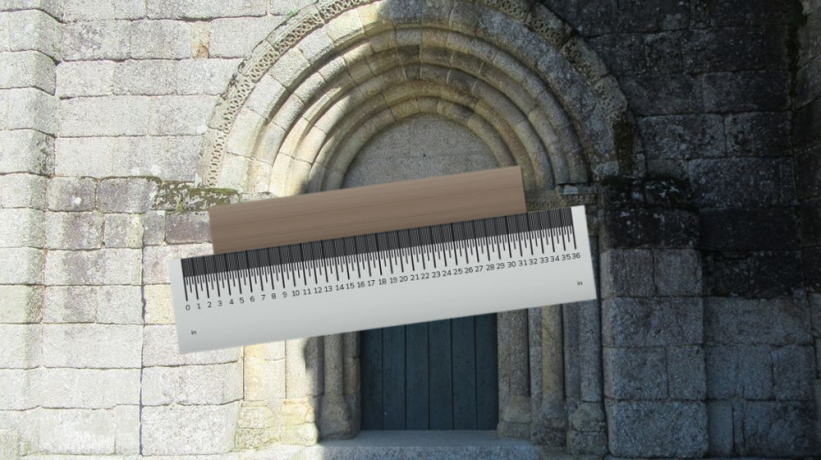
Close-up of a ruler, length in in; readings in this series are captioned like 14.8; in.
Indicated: 29; in
